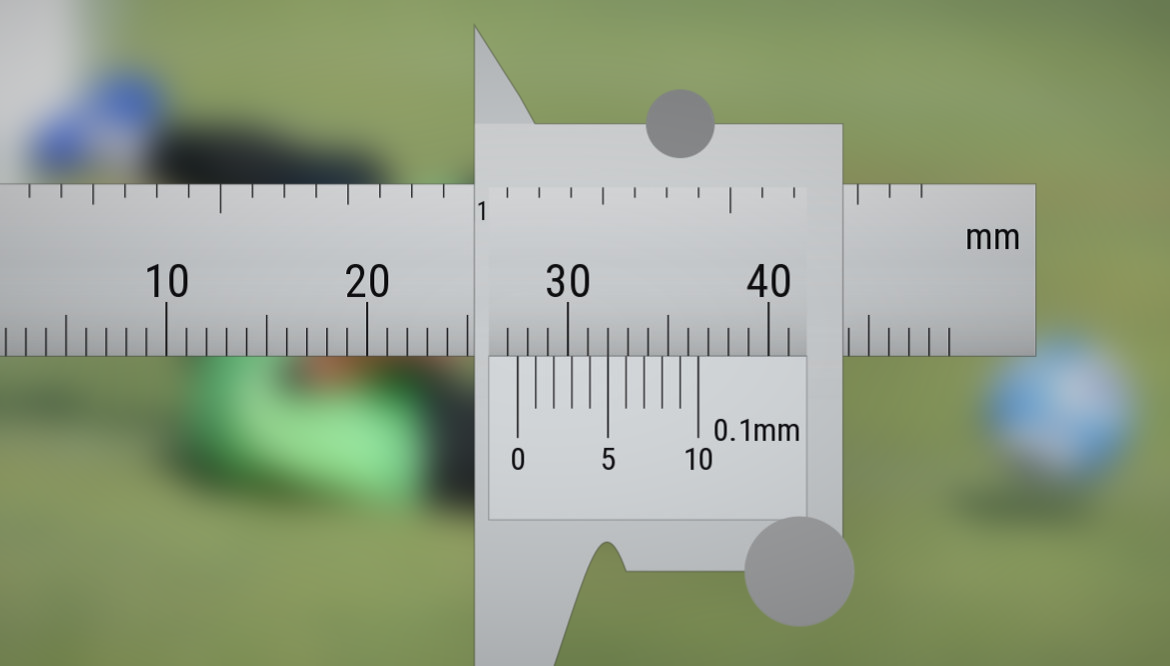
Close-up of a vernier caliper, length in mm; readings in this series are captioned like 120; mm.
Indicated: 27.5; mm
